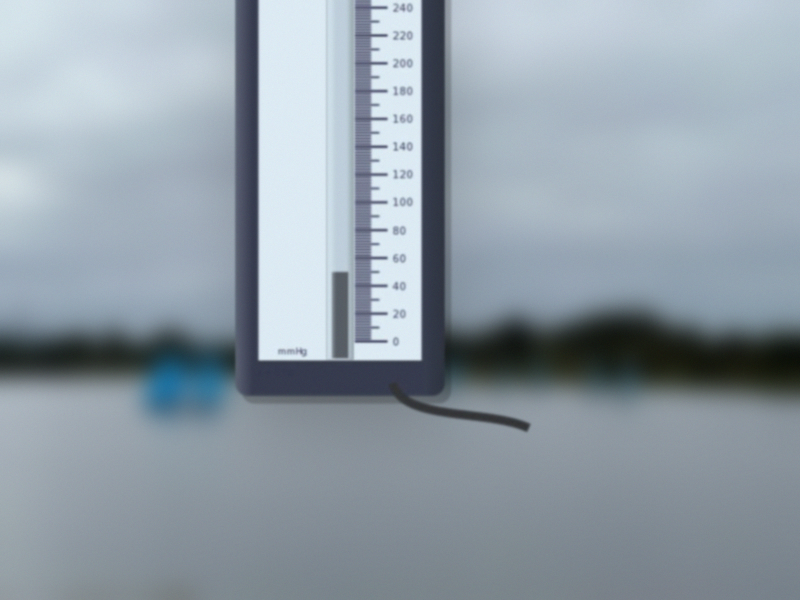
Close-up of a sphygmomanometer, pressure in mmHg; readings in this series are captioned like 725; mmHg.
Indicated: 50; mmHg
